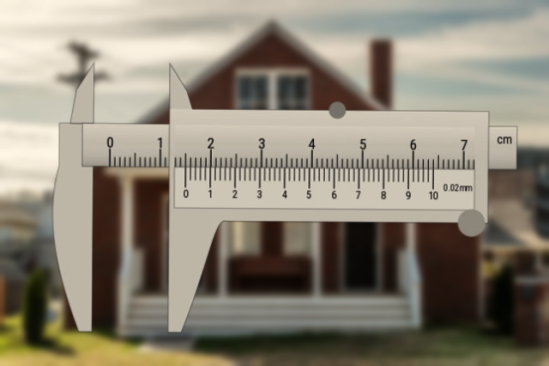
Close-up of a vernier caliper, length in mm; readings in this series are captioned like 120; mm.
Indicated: 15.0; mm
